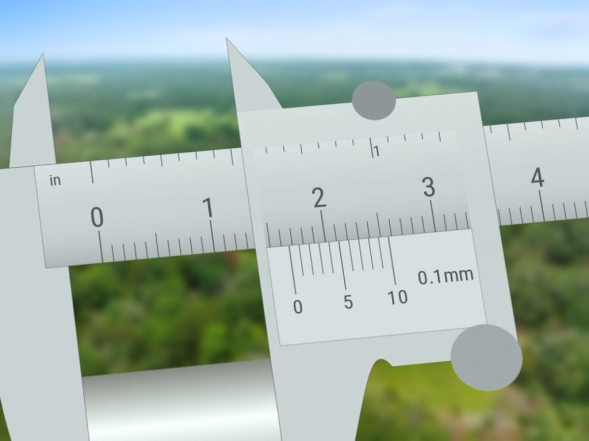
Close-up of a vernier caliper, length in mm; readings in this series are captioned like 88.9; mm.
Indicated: 16.7; mm
